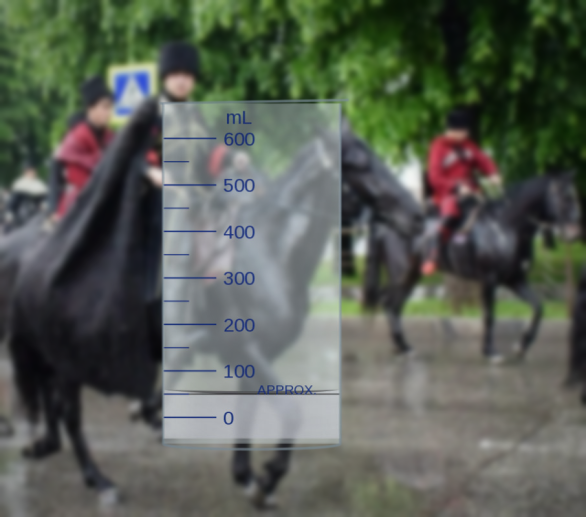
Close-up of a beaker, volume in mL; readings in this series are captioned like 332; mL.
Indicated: 50; mL
